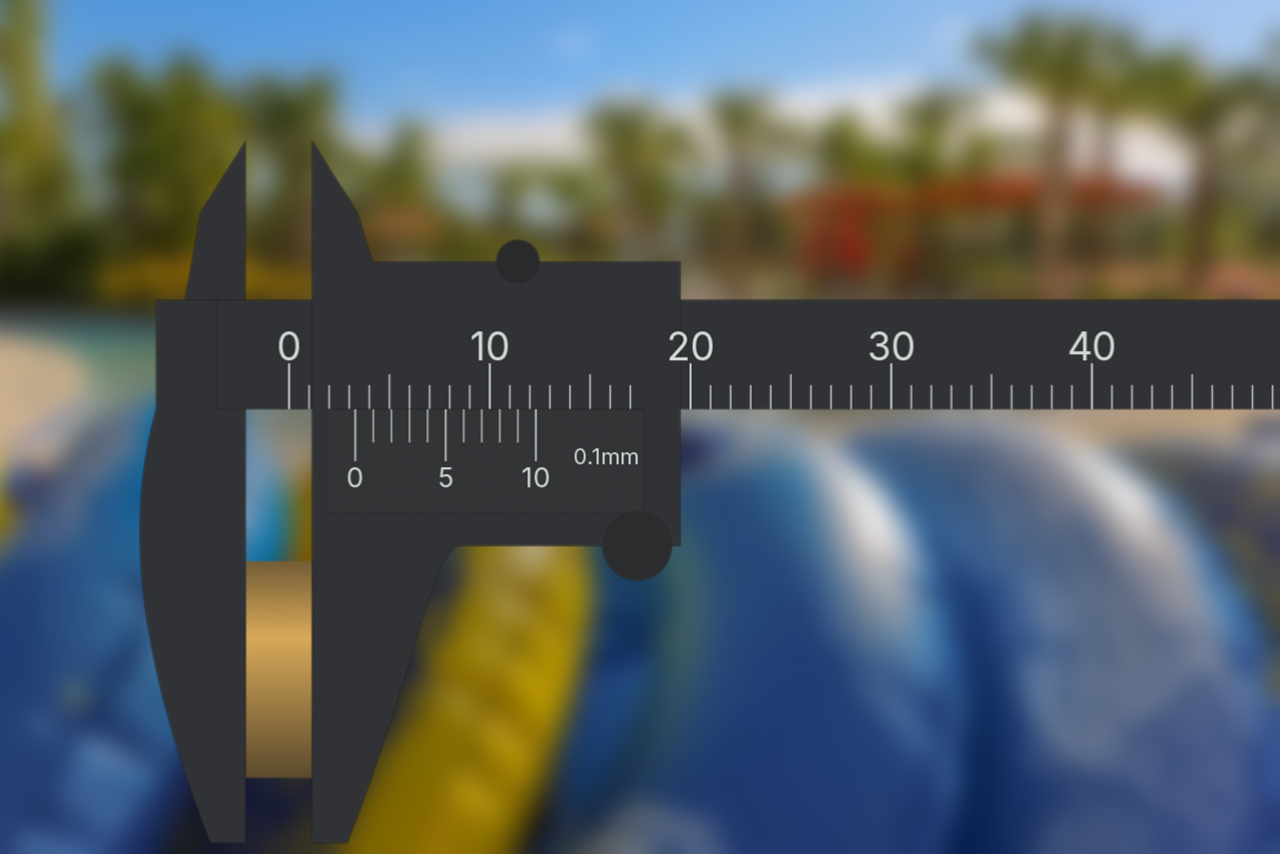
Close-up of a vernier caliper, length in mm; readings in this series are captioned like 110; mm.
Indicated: 3.3; mm
